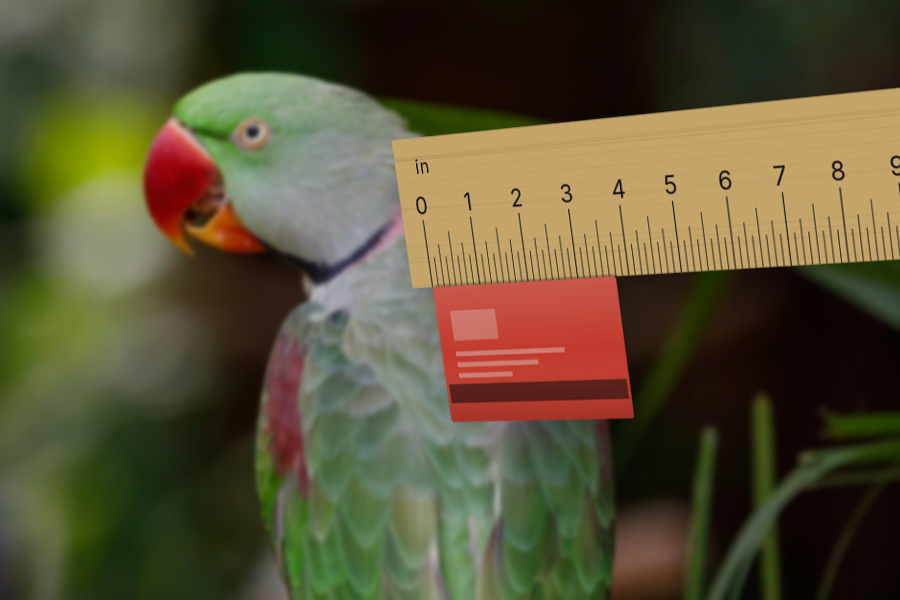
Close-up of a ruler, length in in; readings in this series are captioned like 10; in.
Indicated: 3.75; in
